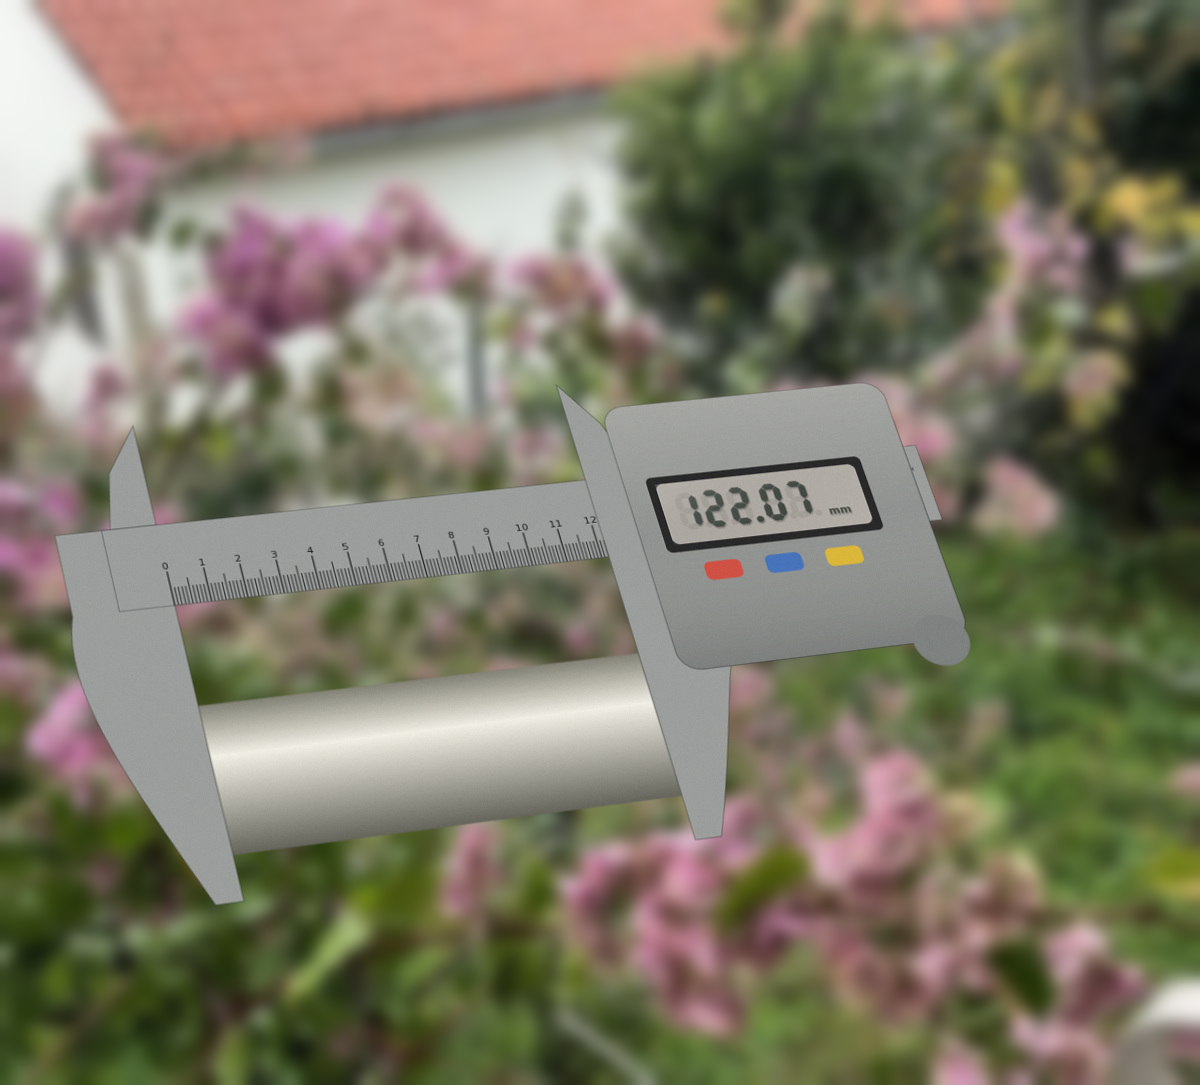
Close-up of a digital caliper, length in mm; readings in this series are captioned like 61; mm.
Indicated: 122.07; mm
